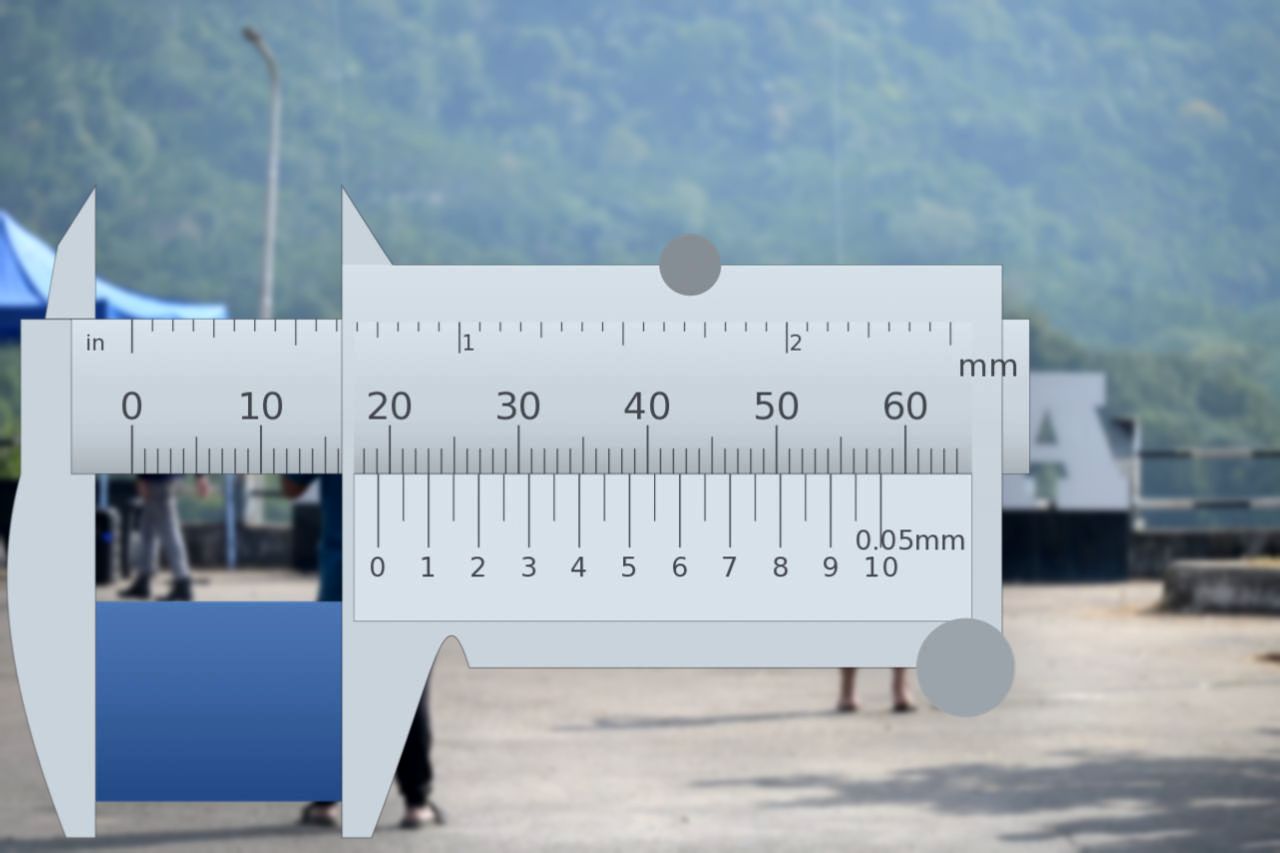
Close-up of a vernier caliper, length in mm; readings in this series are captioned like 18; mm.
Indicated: 19.1; mm
